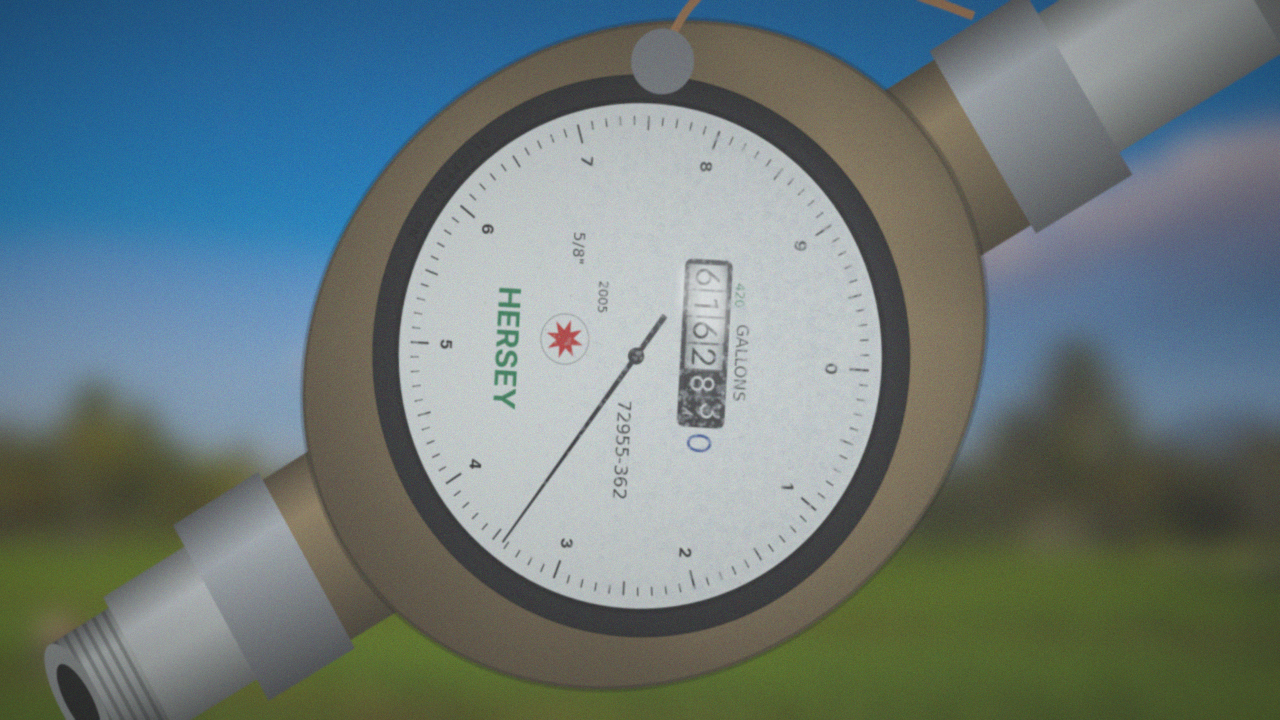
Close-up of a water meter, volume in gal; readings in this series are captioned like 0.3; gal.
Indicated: 6162833.4; gal
